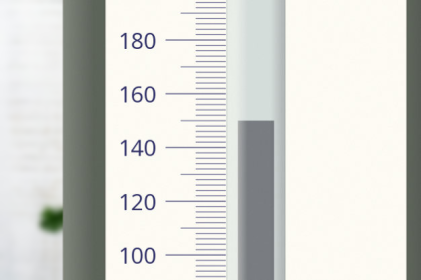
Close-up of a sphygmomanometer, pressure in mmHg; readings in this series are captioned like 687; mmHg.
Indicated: 150; mmHg
